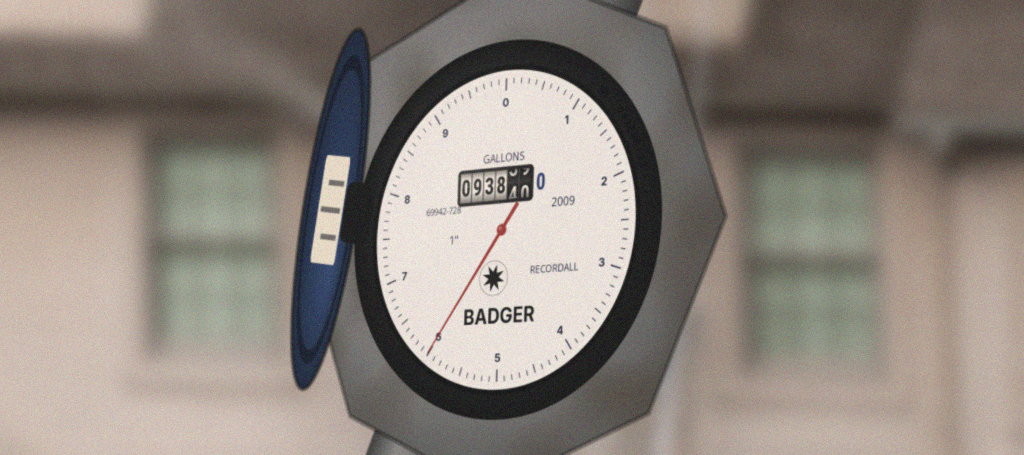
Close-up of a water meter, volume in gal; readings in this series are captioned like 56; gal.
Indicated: 938396.0; gal
